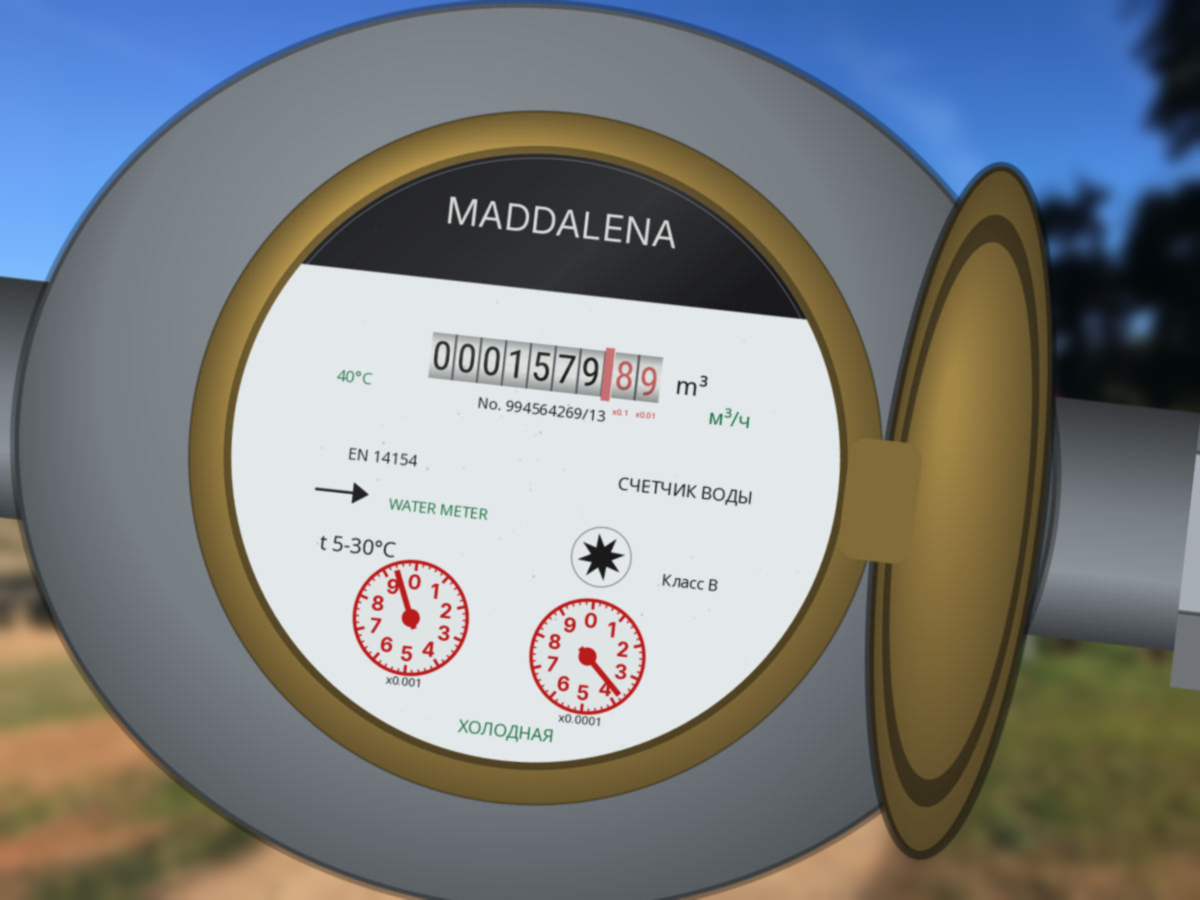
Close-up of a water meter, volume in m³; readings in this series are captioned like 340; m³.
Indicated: 1579.8893; m³
